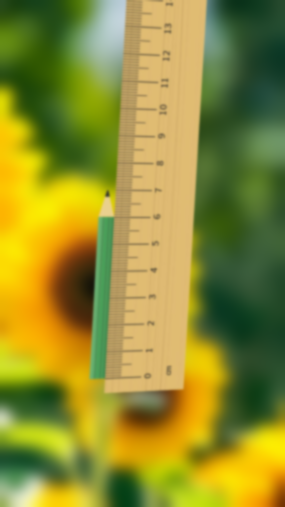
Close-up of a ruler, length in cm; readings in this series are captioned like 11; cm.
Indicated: 7; cm
